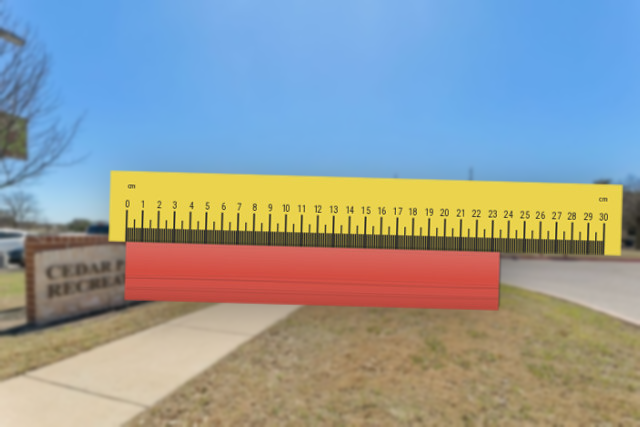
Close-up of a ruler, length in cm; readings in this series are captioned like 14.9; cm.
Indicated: 23.5; cm
